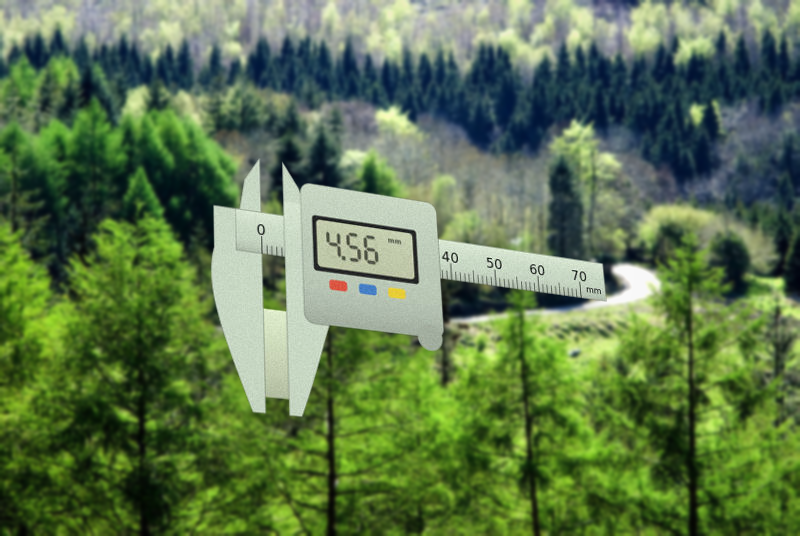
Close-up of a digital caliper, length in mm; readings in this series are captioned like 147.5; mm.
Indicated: 4.56; mm
